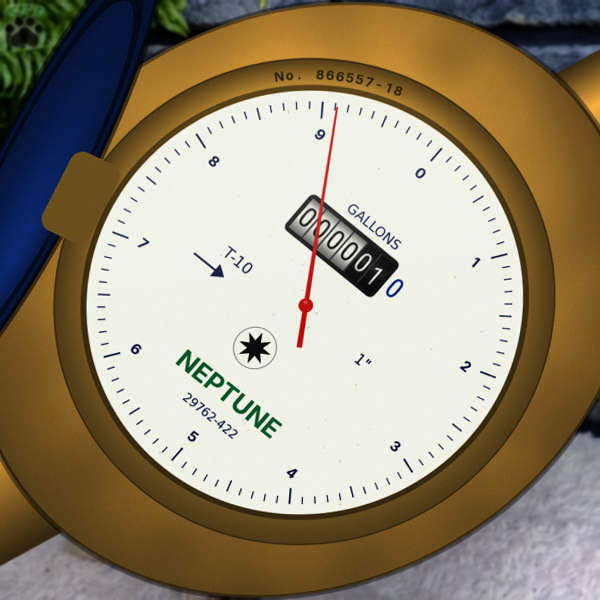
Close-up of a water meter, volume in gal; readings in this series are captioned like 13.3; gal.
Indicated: 9.1; gal
